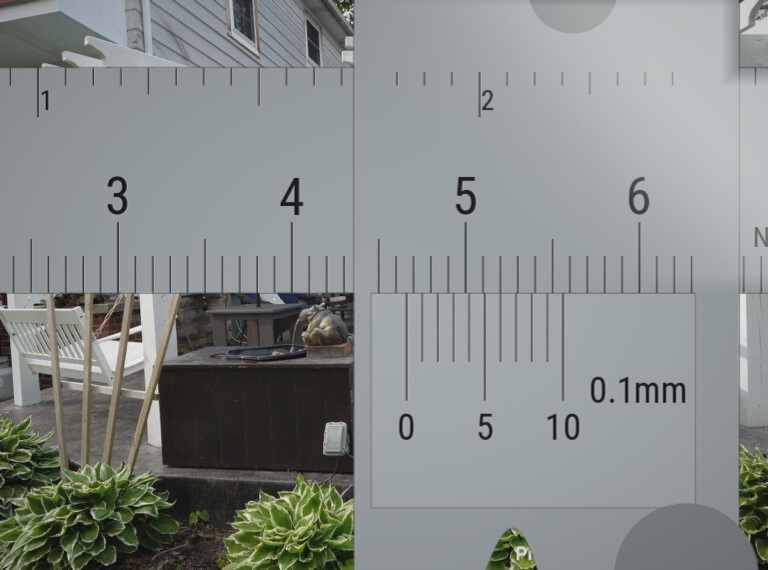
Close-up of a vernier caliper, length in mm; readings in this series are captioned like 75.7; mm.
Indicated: 46.6; mm
